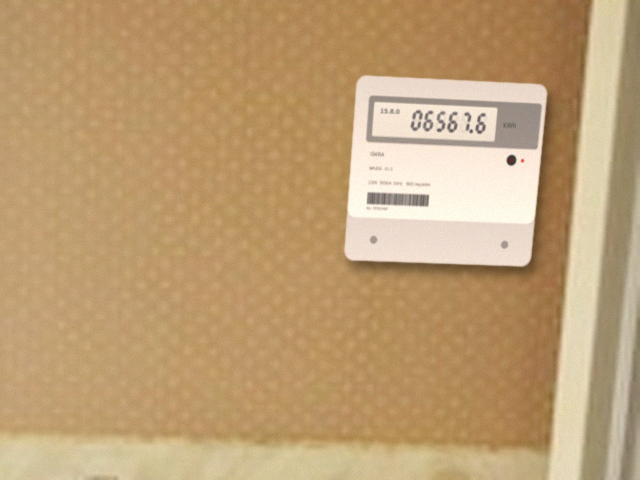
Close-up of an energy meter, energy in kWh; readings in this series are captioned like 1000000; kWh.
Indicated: 6567.6; kWh
